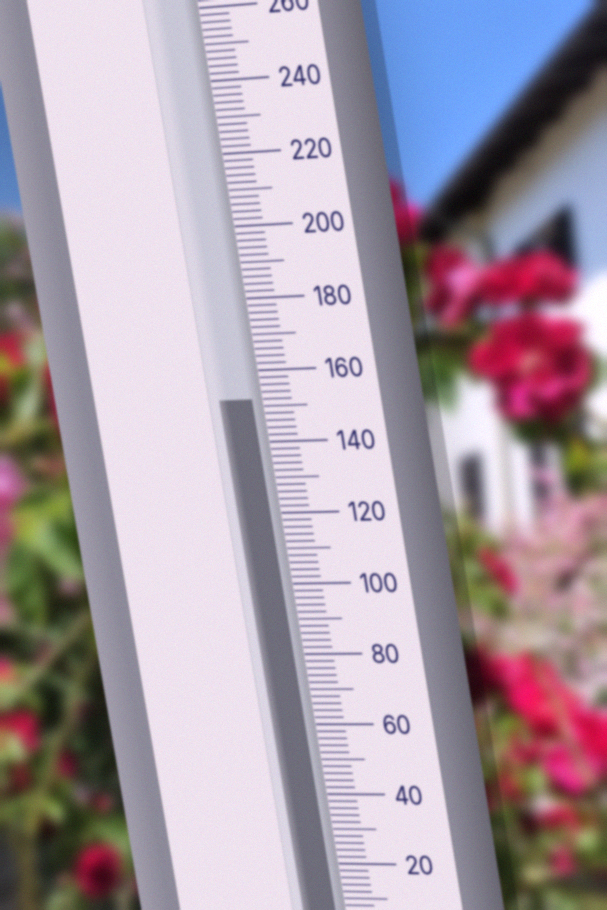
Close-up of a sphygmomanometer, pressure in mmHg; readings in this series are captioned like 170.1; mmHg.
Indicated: 152; mmHg
